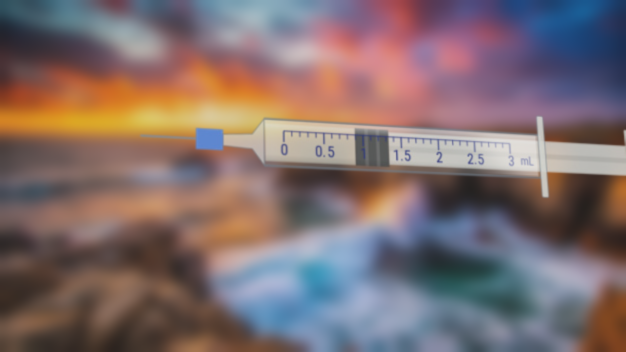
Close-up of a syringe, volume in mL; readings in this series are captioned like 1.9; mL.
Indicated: 0.9; mL
